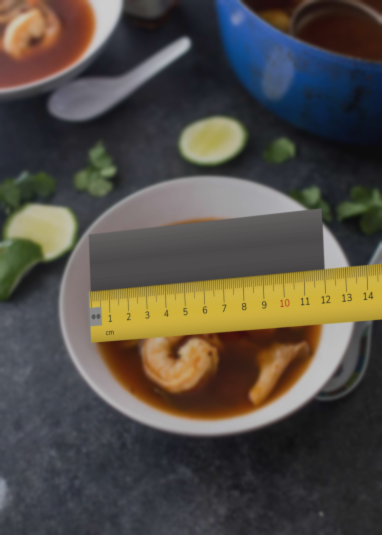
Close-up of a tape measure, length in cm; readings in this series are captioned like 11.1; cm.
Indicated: 12; cm
